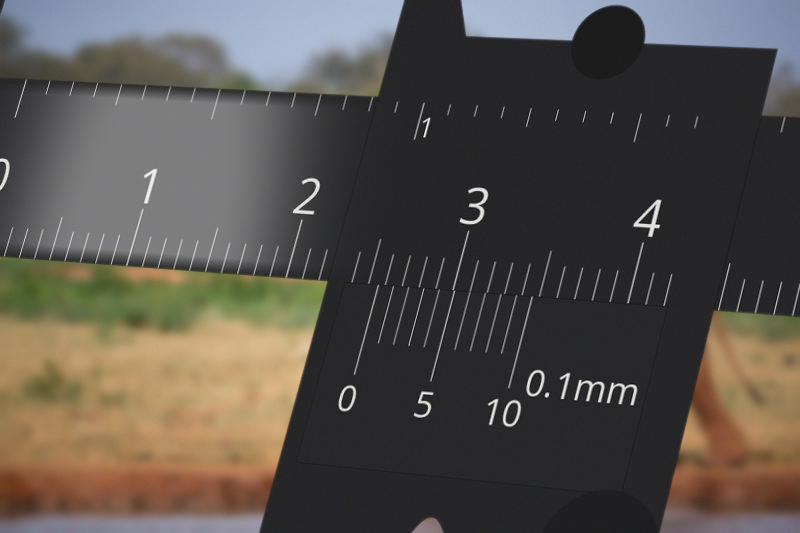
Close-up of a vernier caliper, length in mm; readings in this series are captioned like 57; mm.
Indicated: 25.6; mm
